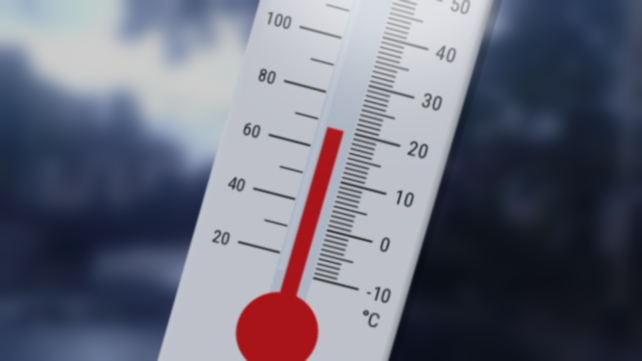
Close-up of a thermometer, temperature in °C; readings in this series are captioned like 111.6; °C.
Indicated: 20; °C
